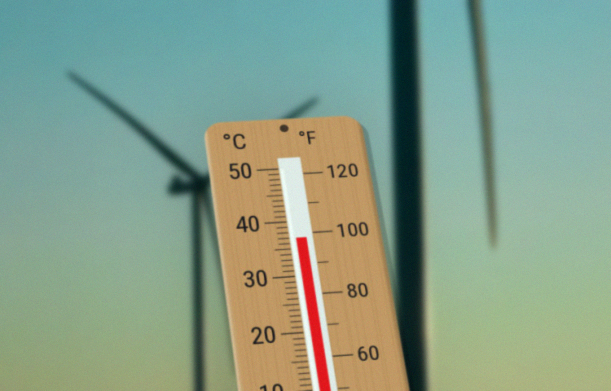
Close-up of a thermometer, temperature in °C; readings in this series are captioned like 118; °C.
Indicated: 37; °C
